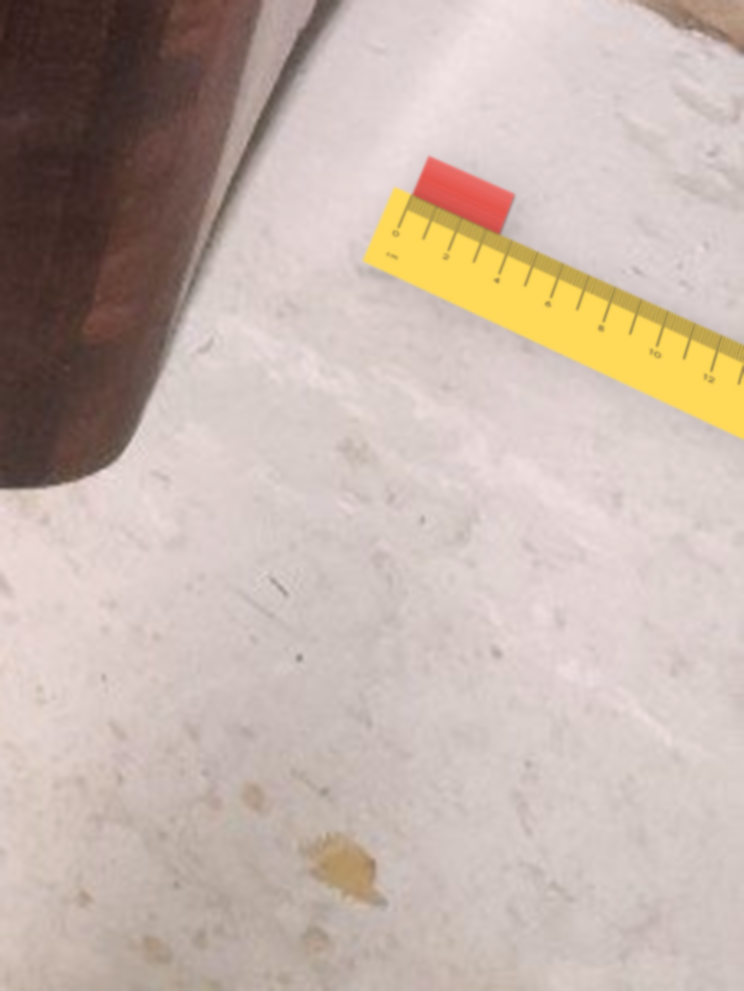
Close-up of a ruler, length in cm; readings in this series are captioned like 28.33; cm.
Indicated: 3.5; cm
